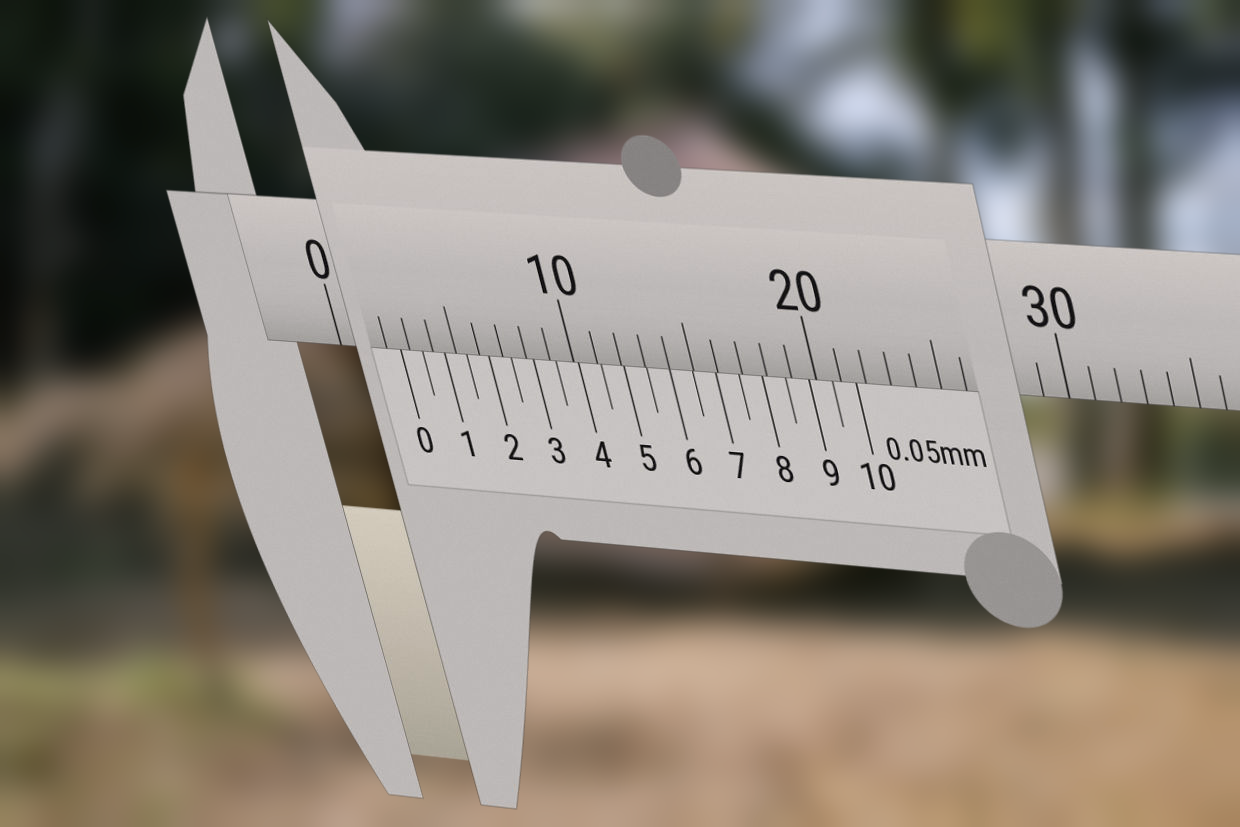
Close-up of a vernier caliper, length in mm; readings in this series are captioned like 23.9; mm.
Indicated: 2.60; mm
